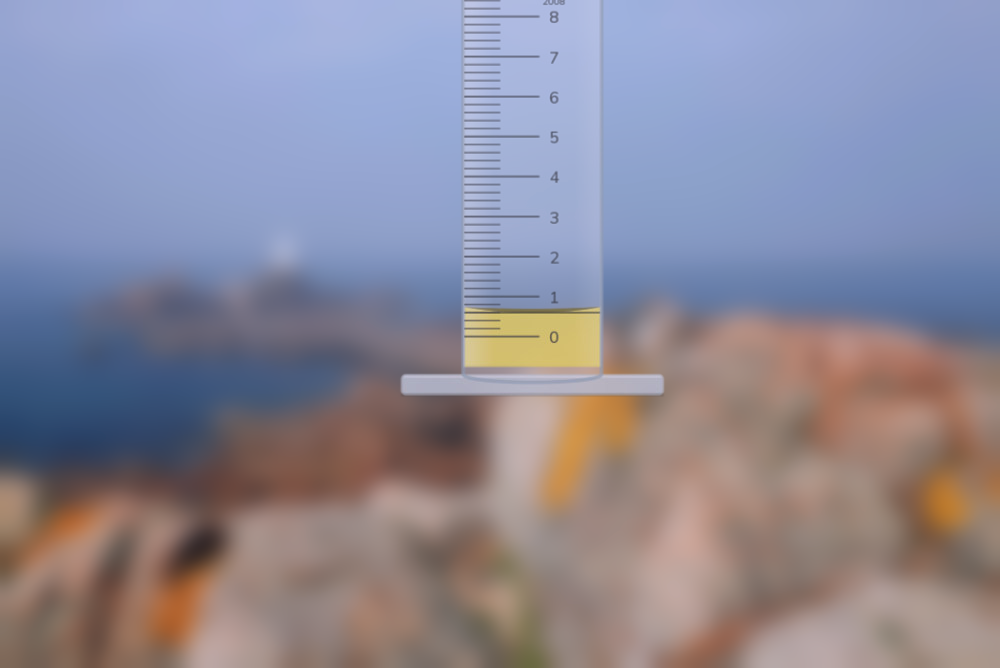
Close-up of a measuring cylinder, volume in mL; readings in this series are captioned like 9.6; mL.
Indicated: 0.6; mL
